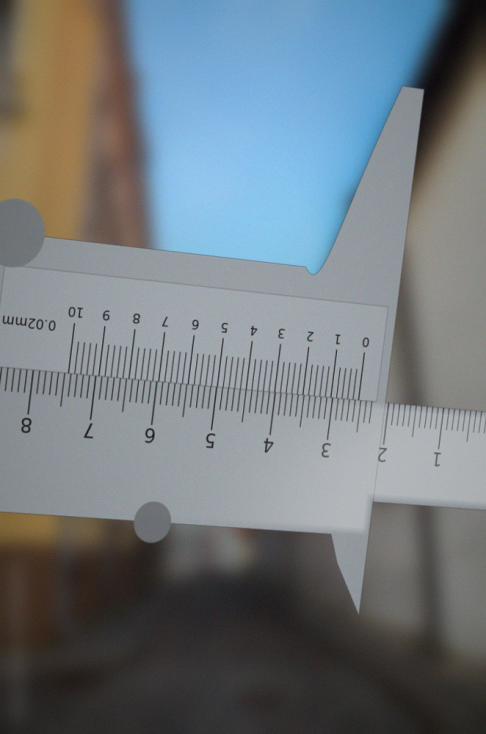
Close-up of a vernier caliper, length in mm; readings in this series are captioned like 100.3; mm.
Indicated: 25.4; mm
